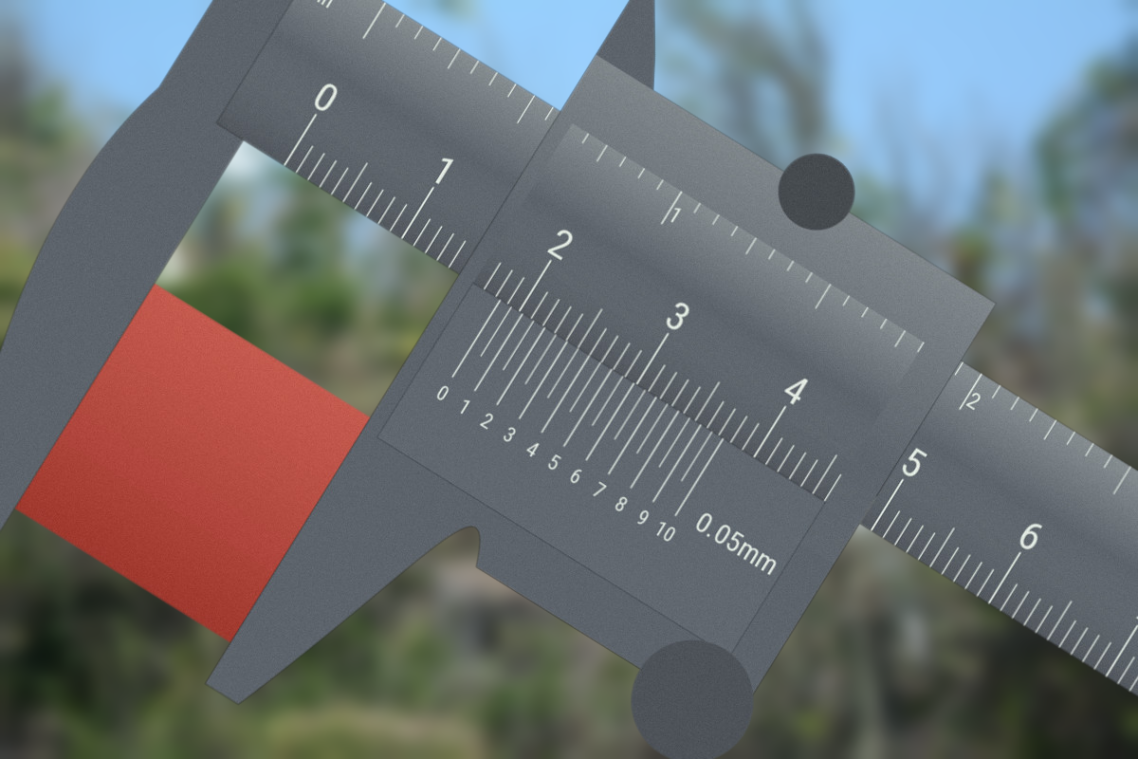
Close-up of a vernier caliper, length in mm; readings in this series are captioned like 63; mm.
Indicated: 18.4; mm
